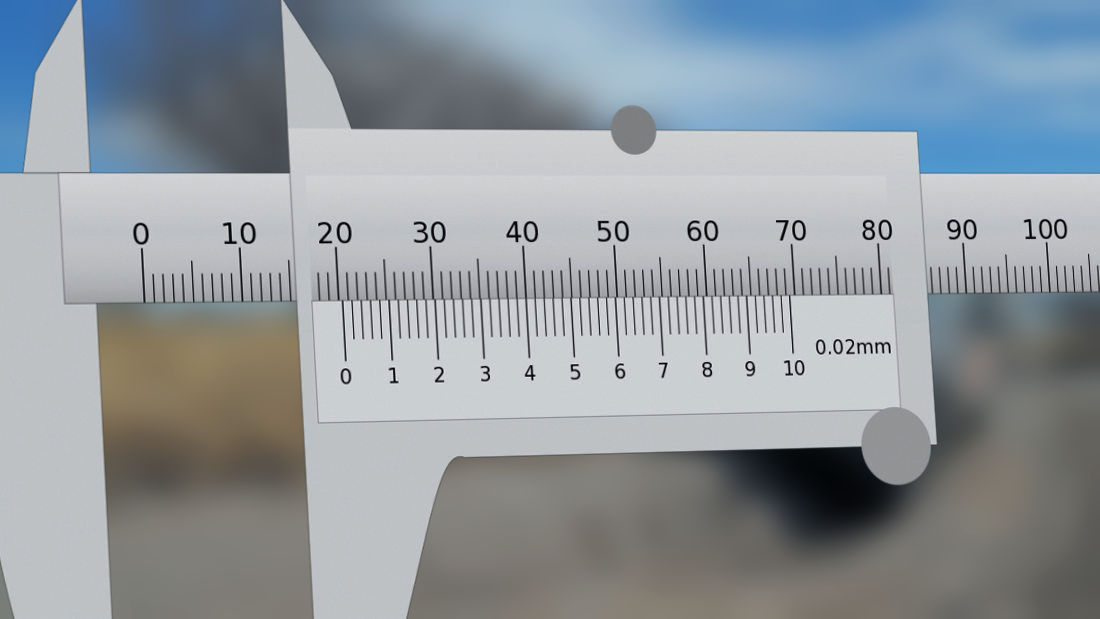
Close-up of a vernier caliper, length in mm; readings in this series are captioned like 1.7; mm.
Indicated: 20.4; mm
